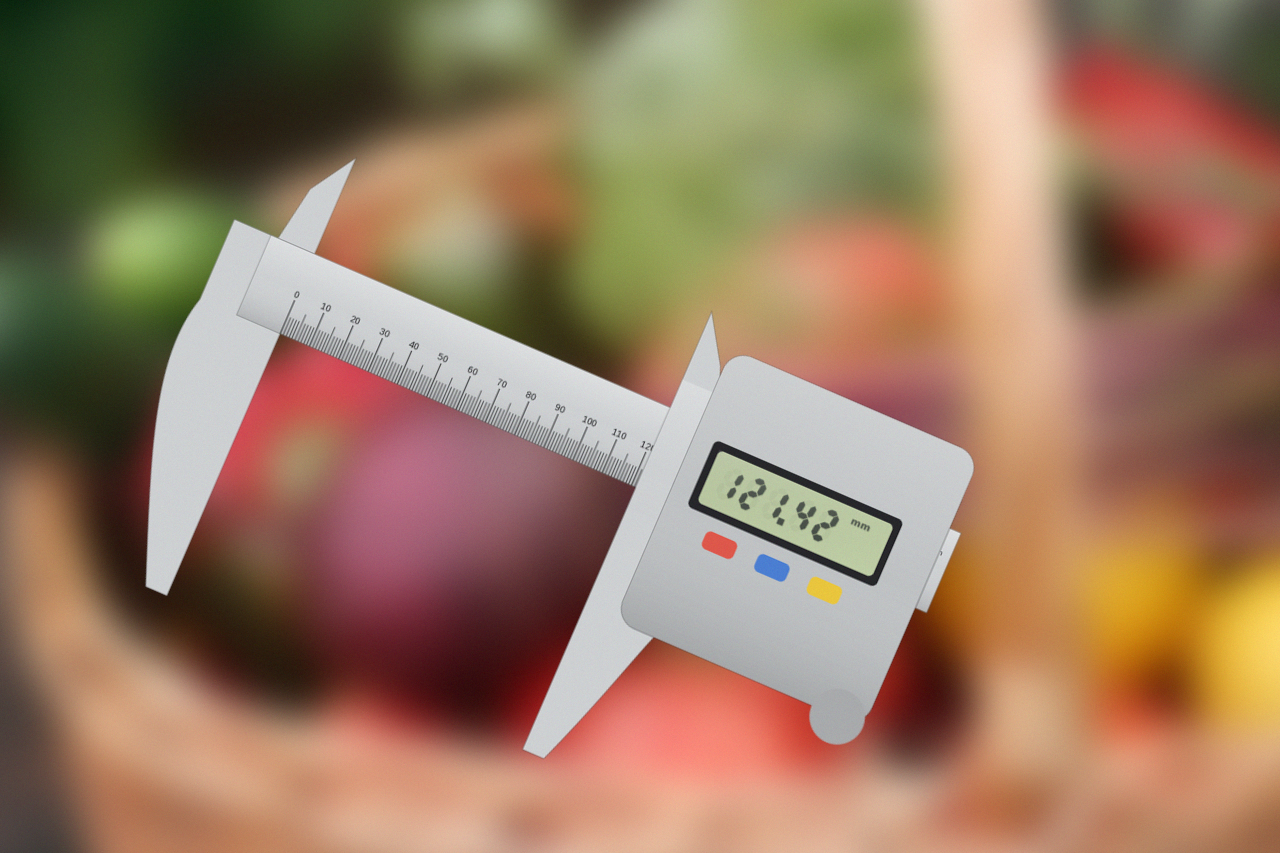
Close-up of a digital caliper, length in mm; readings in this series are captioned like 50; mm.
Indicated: 121.42; mm
